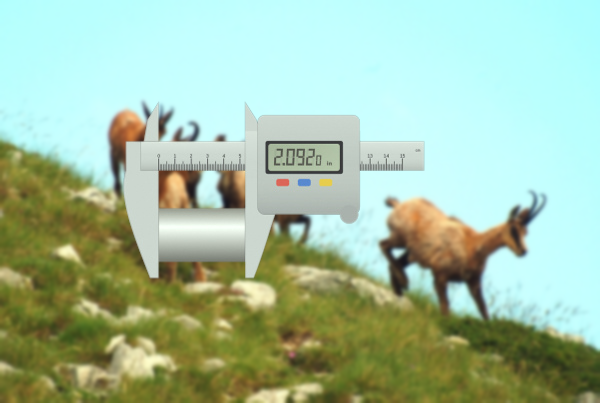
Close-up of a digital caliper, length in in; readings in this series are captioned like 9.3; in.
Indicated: 2.0920; in
